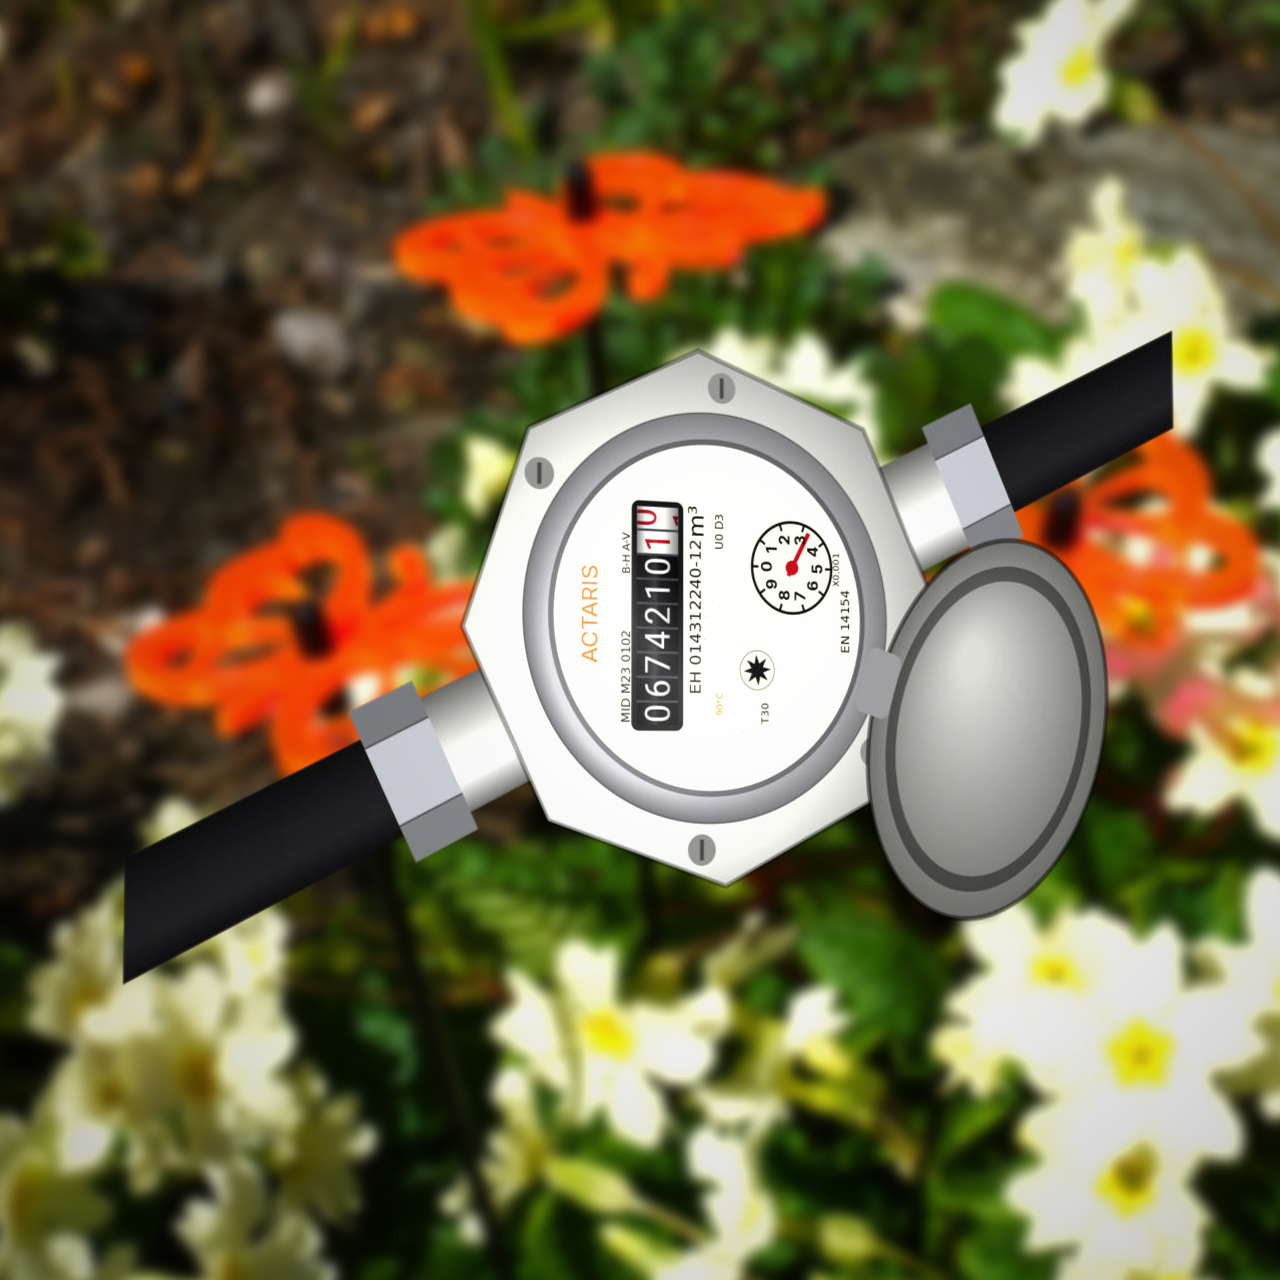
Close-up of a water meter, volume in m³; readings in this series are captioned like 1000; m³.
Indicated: 674210.103; m³
